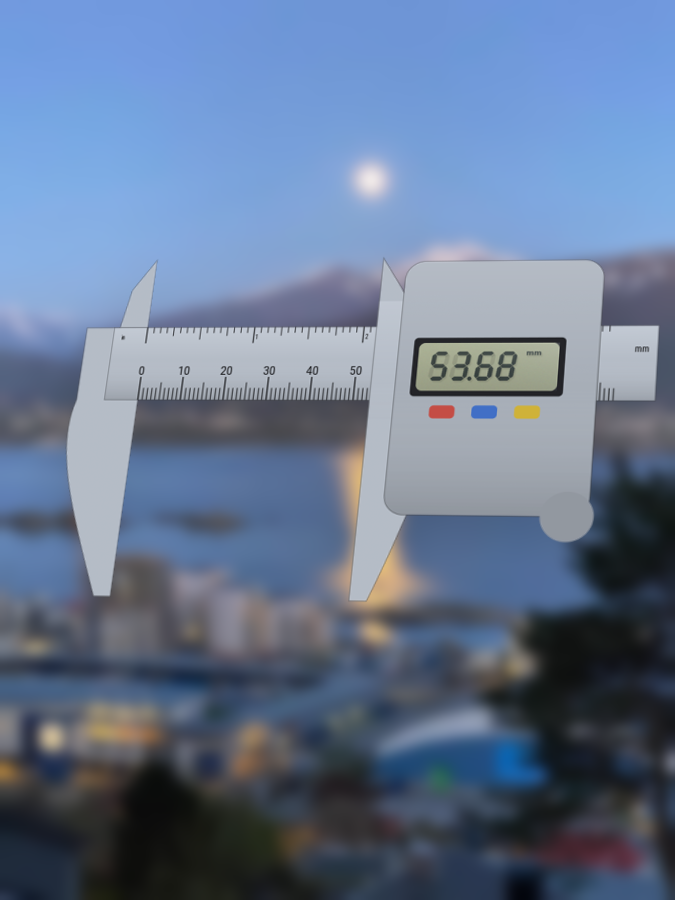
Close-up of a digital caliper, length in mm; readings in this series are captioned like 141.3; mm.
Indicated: 53.68; mm
